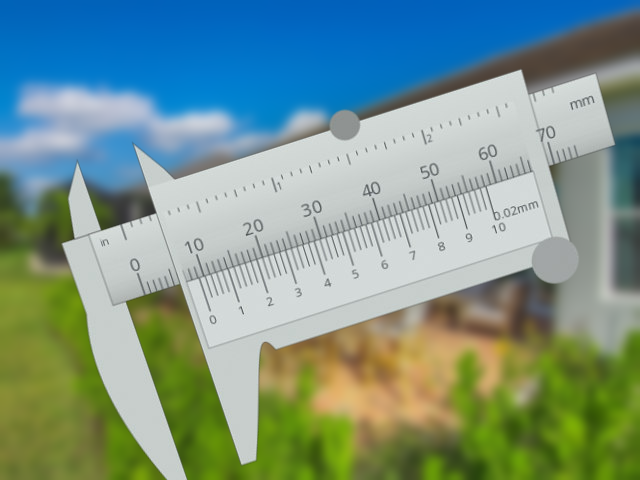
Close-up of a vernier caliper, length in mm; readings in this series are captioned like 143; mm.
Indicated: 9.2; mm
